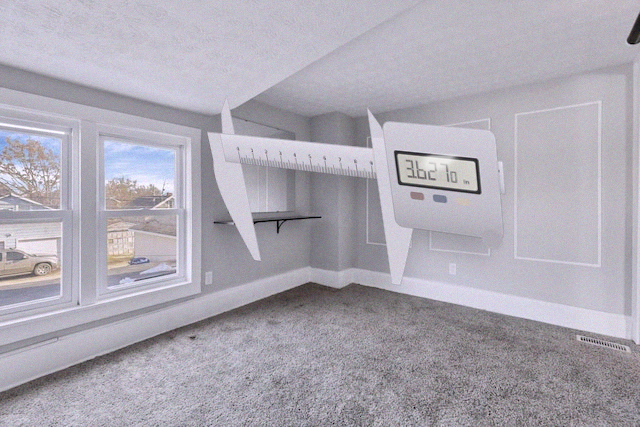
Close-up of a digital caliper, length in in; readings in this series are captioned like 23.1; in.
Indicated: 3.6270; in
